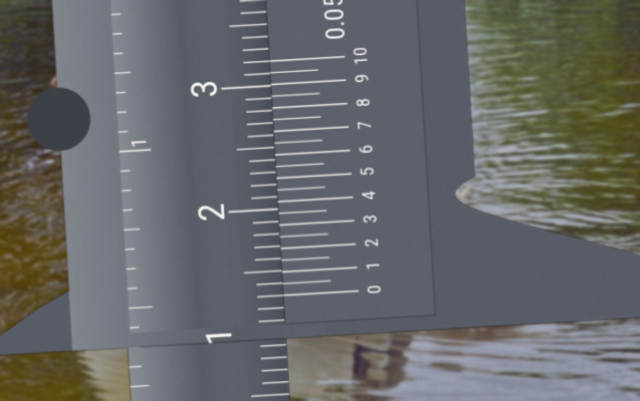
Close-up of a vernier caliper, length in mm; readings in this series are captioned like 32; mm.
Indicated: 13.0; mm
